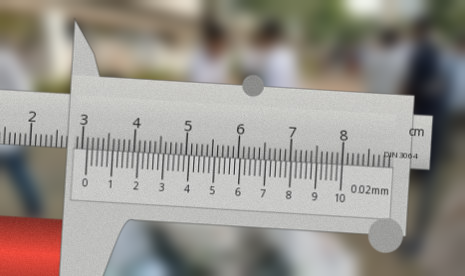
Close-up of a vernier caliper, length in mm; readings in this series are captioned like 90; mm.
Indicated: 31.0; mm
